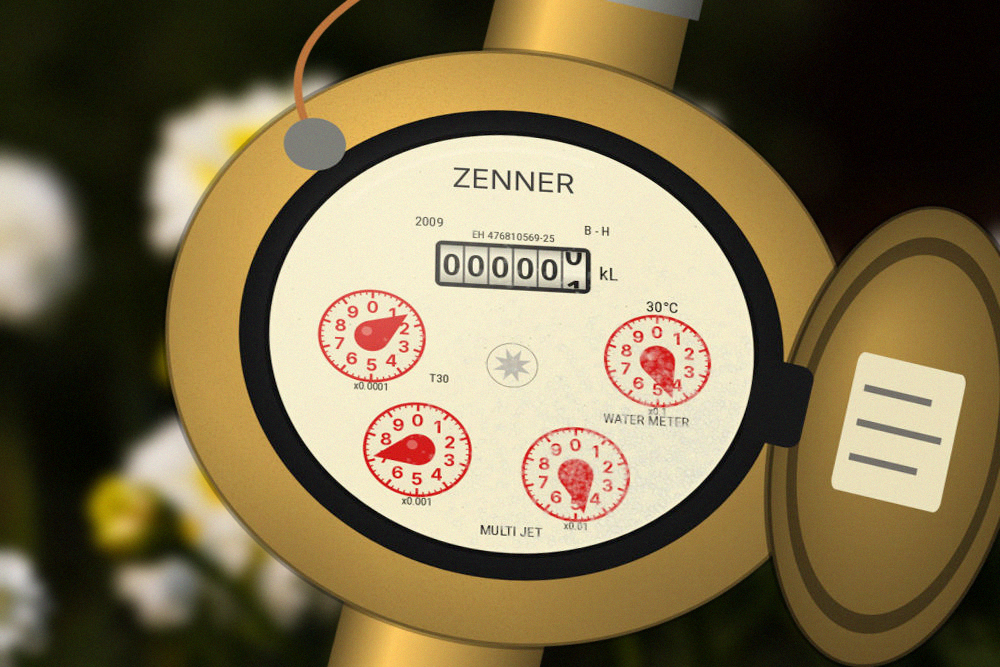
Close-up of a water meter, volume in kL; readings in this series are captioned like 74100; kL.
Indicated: 0.4471; kL
